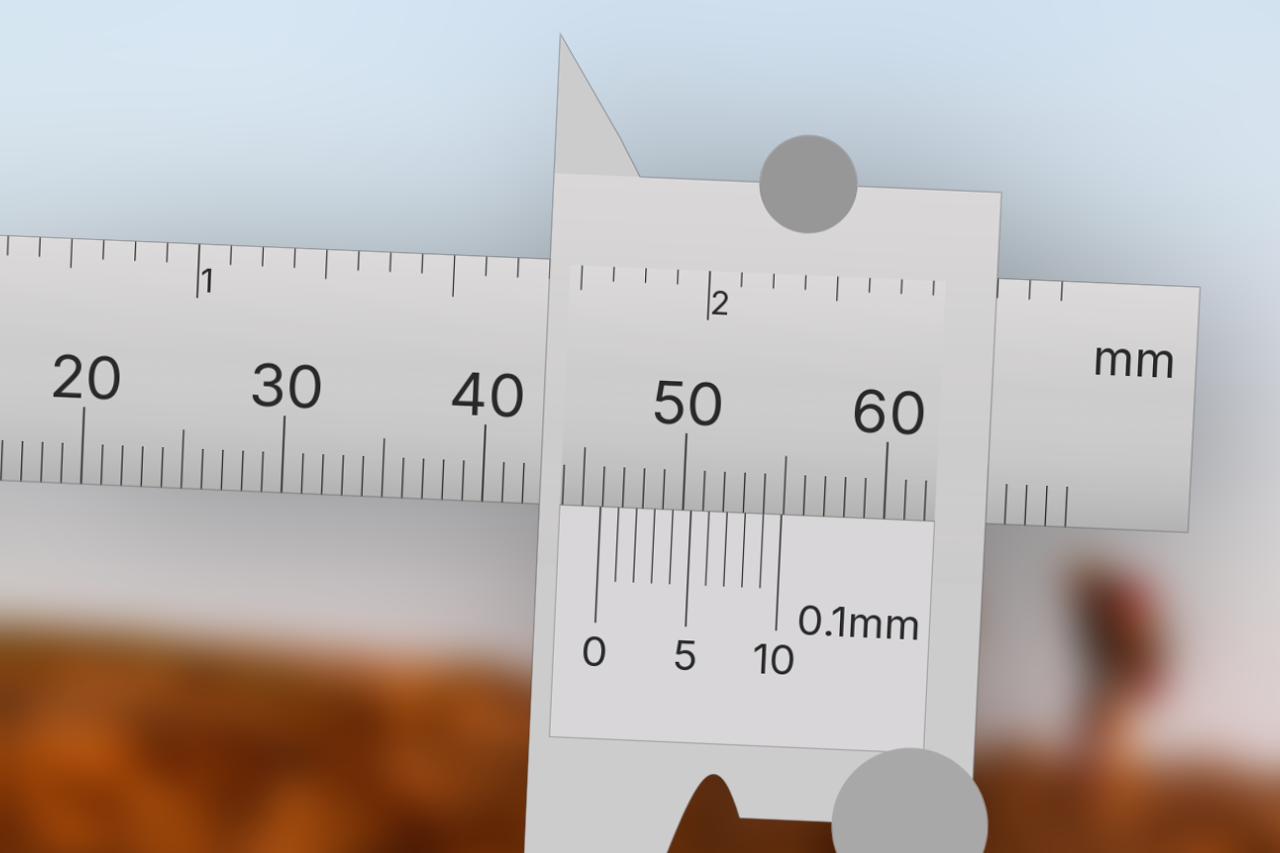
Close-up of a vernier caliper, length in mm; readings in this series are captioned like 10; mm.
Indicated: 45.9; mm
